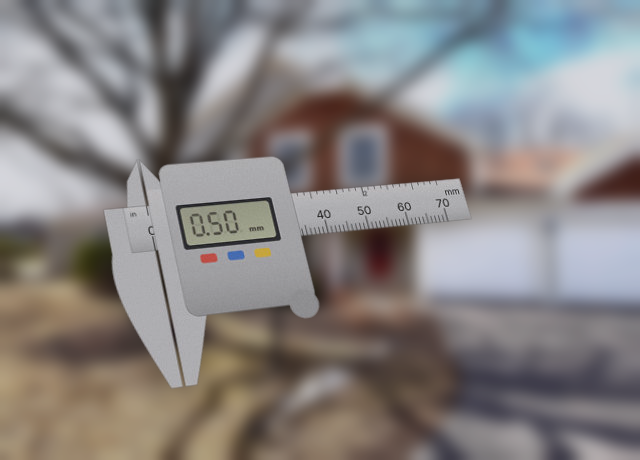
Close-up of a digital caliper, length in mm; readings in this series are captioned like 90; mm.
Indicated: 0.50; mm
